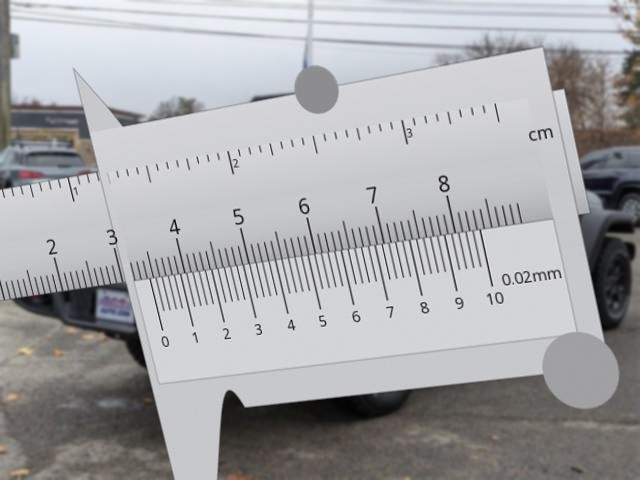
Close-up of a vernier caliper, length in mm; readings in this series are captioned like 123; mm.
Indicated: 34.4; mm
